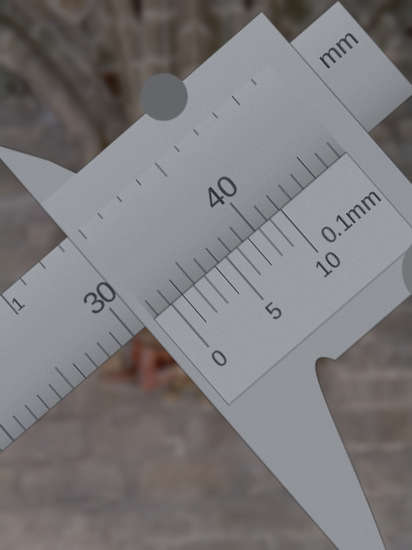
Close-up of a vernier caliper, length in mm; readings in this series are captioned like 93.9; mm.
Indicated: 33.1; mm
